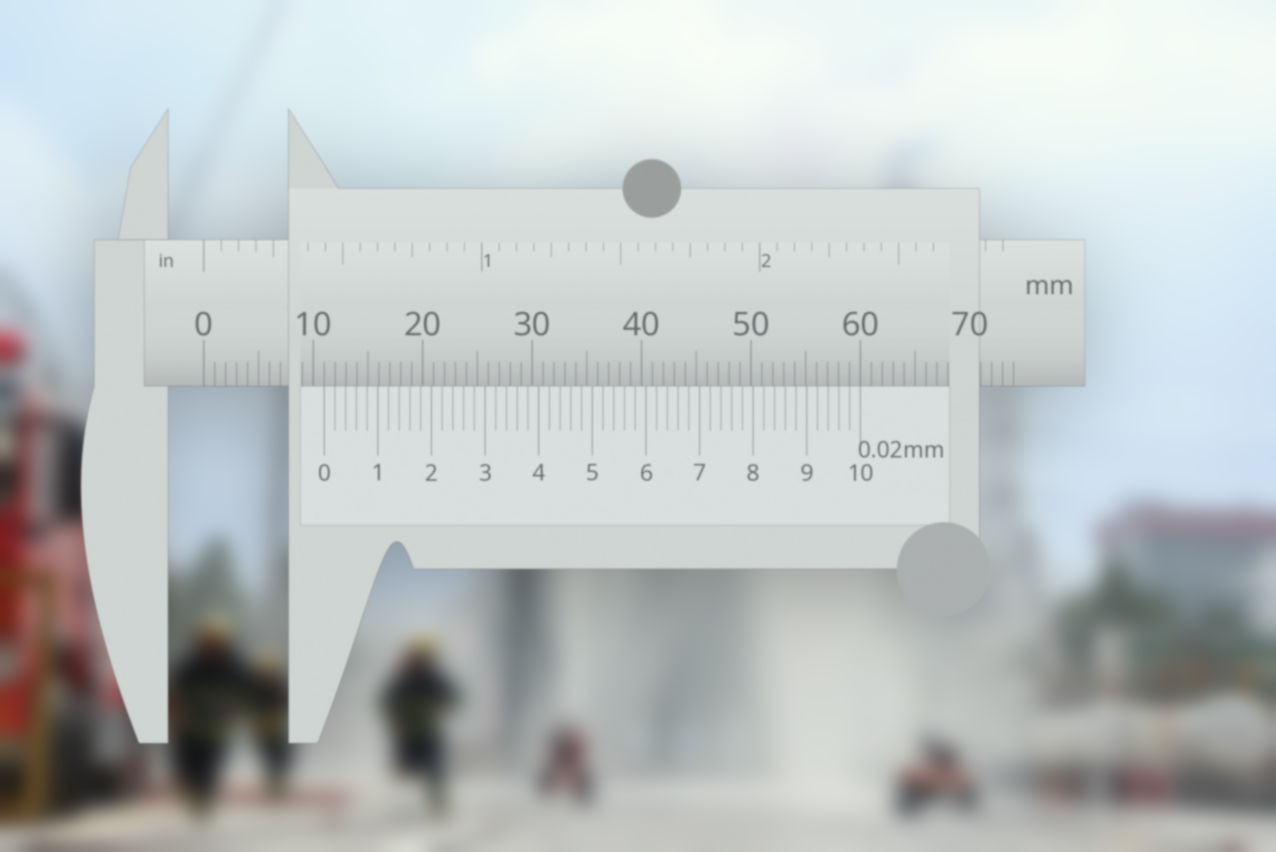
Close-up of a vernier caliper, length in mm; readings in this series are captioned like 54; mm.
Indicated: 11.0; mm
